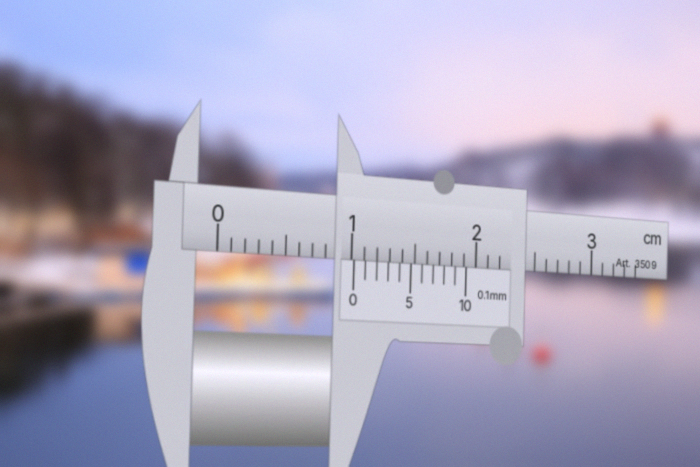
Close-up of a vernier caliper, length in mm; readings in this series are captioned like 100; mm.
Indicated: 10.2; mm
